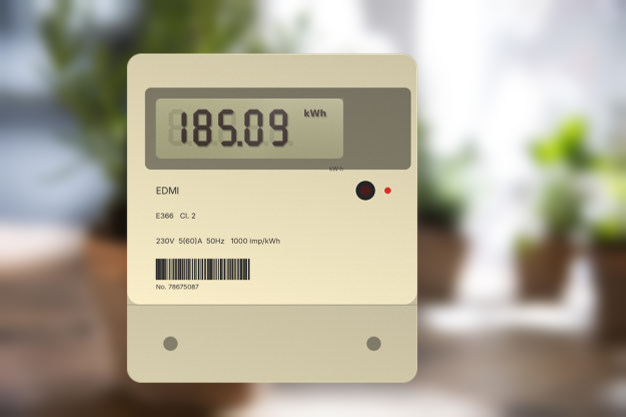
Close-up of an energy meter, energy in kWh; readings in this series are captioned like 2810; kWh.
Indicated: 185.09; kWh
